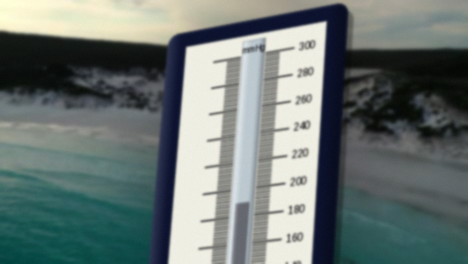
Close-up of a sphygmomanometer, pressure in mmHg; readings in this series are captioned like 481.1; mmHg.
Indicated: 190; mmHg
